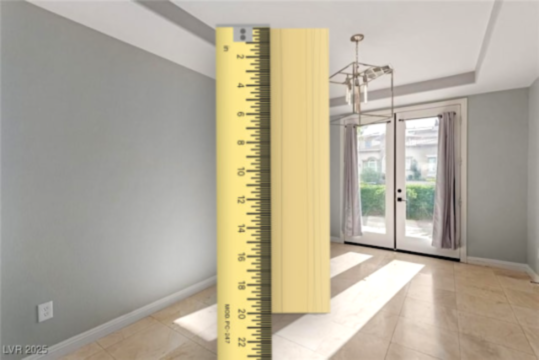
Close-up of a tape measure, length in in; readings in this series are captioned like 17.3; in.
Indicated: 20; in
